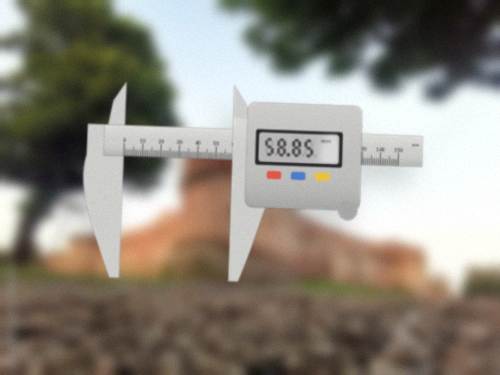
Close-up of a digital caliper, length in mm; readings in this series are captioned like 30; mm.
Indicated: 58.85; mm
